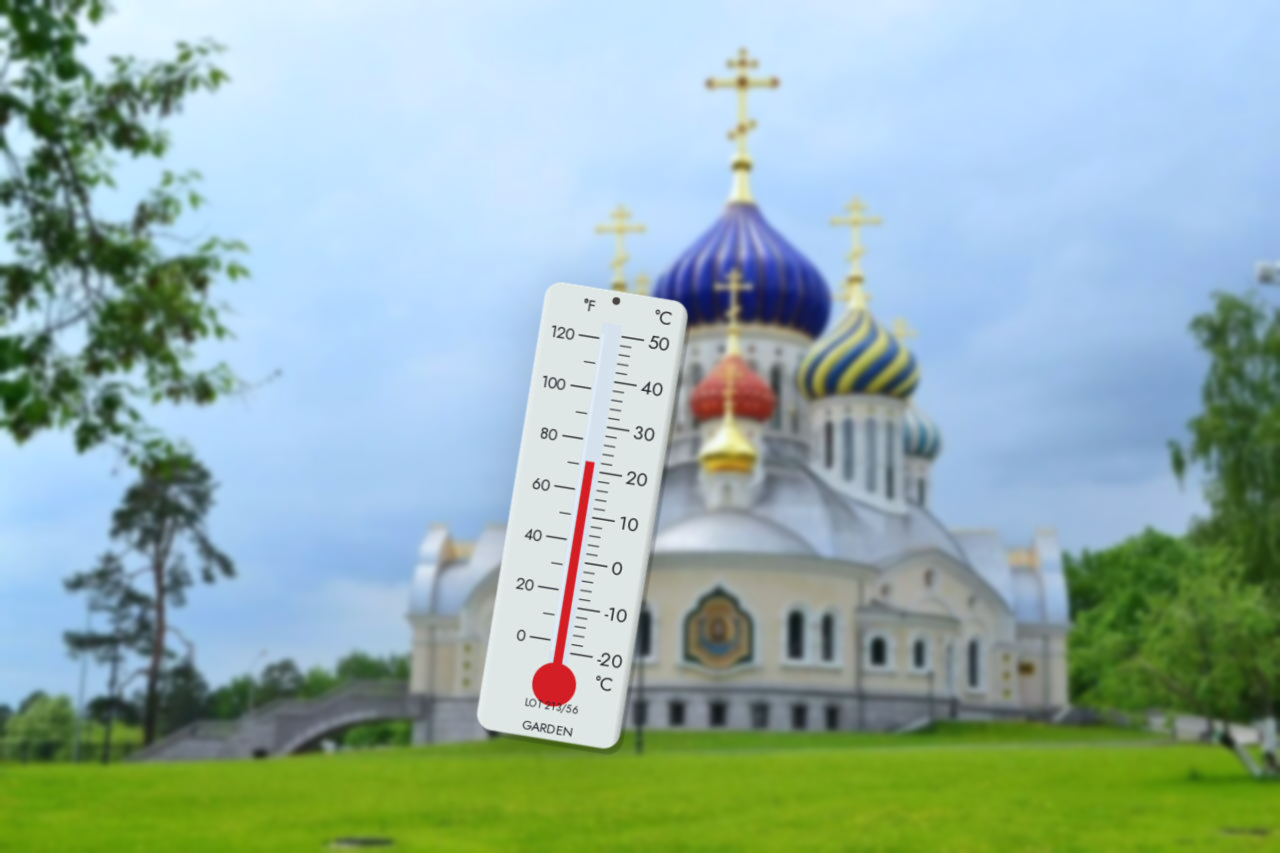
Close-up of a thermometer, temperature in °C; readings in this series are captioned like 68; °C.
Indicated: 22; °C
